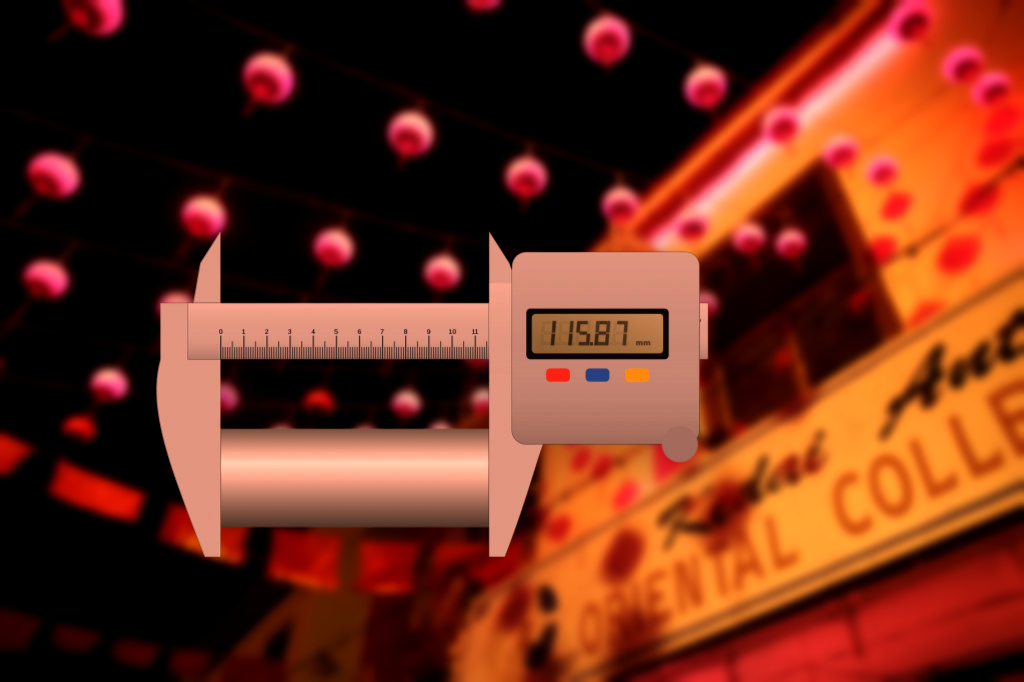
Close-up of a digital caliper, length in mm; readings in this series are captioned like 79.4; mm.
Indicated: 115.87; mm
